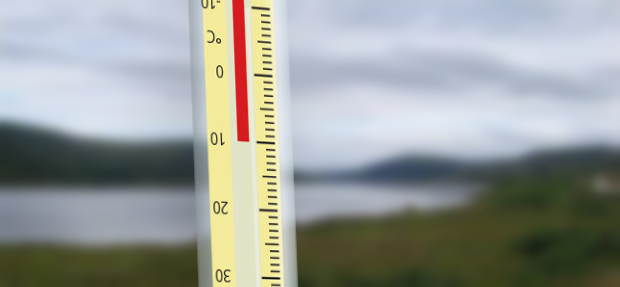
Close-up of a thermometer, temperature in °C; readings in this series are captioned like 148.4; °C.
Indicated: 10; °C
